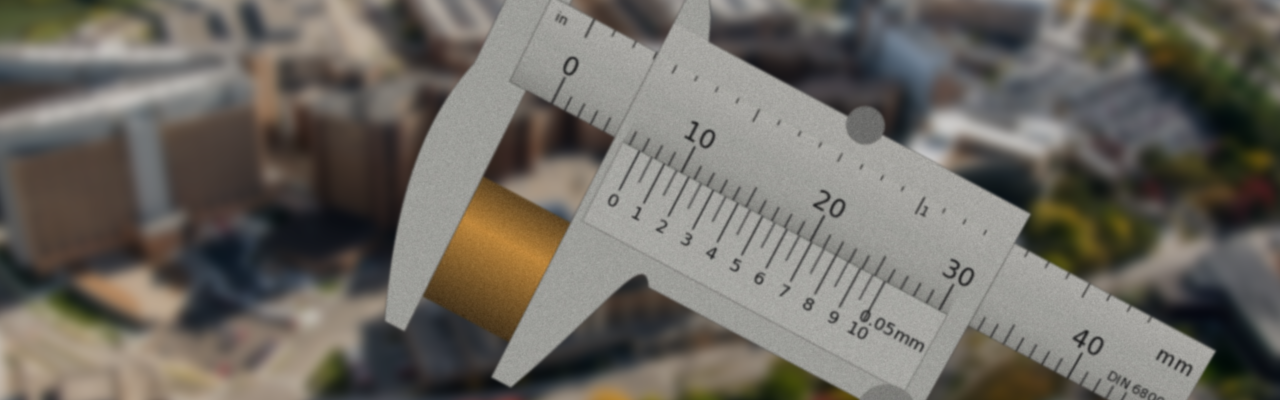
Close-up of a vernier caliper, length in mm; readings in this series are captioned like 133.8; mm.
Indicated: 6.8; mm
